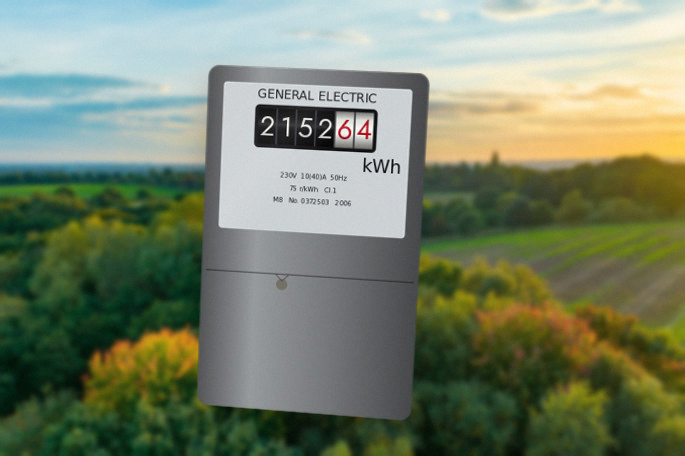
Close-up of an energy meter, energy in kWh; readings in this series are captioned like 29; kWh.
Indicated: 2152.64; kWh
